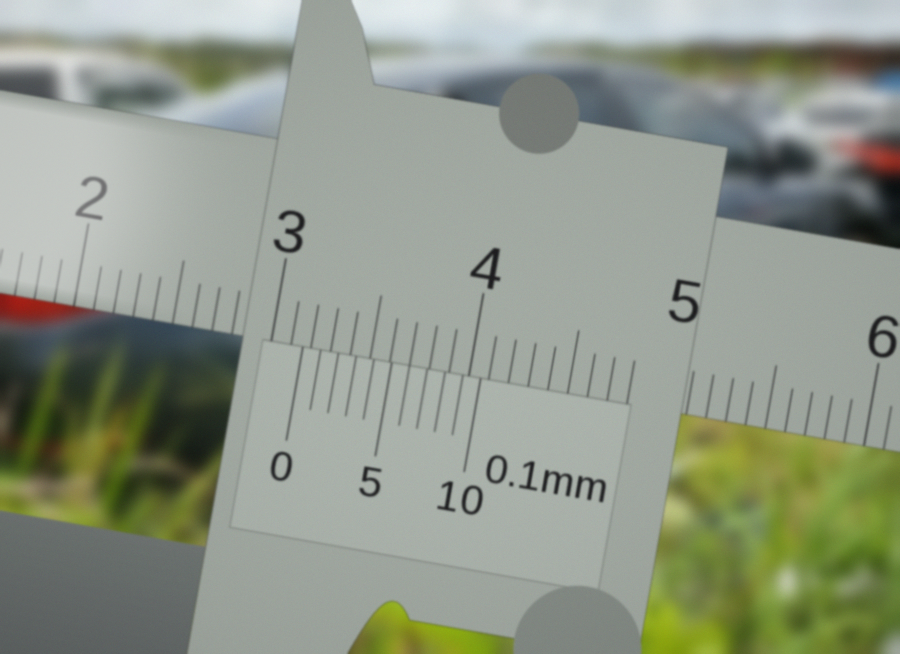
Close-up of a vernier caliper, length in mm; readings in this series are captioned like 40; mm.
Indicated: 31.6; mm
